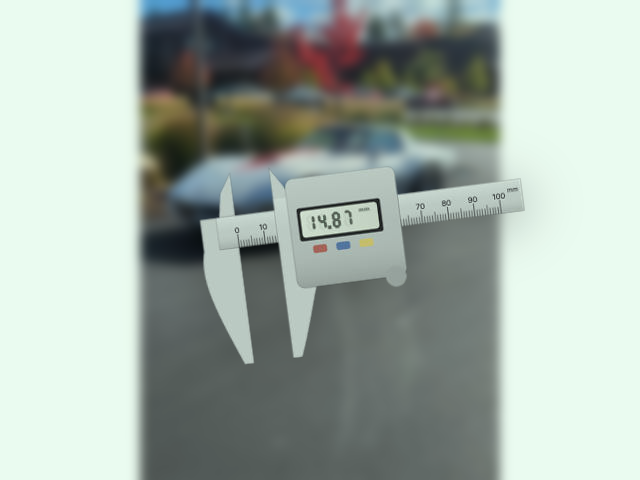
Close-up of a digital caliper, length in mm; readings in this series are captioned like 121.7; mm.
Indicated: 14.87; mm
